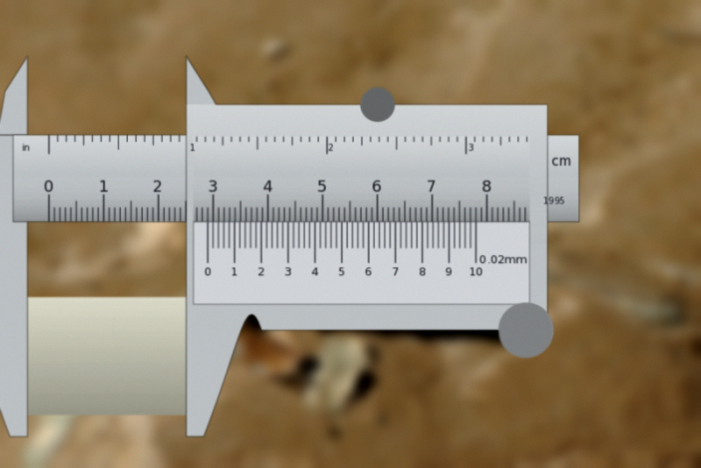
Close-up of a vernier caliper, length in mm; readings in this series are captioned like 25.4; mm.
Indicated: 29.0; mm
